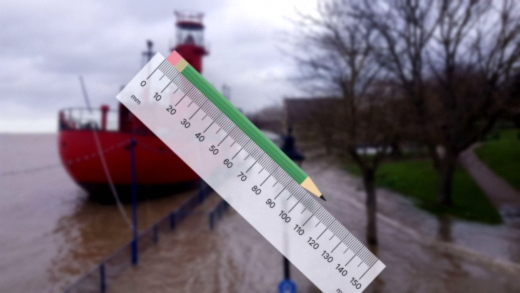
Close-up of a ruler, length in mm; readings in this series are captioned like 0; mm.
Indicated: 110; mm
